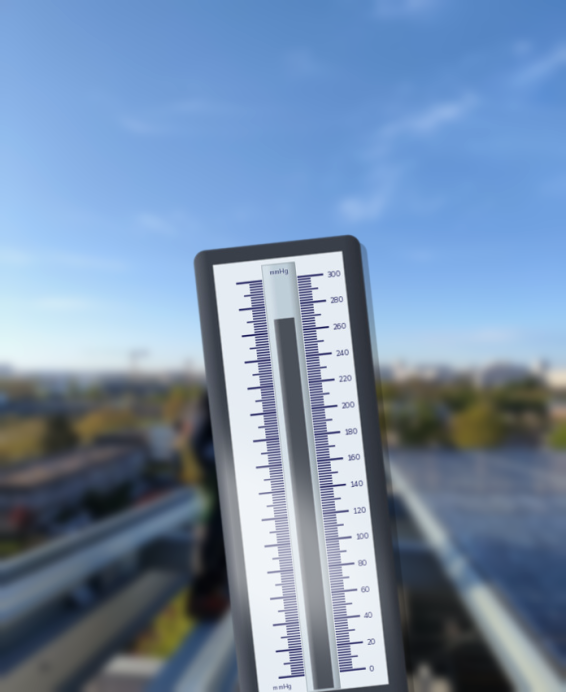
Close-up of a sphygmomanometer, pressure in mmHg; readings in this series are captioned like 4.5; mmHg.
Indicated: 270; mmHg
